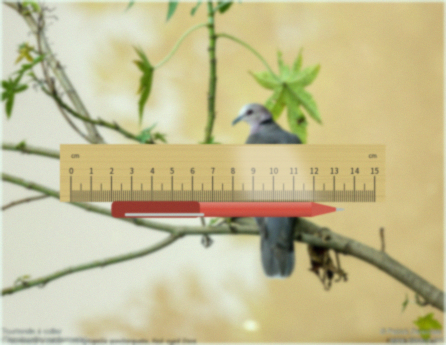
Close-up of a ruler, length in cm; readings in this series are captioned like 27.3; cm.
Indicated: 11.5; cm
